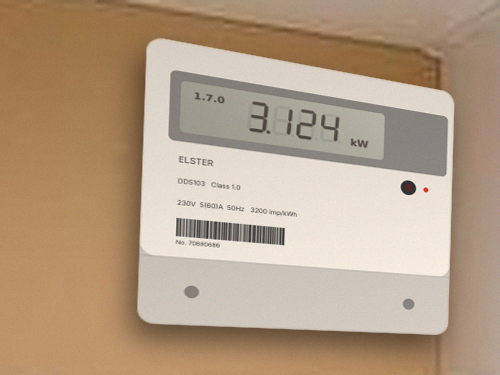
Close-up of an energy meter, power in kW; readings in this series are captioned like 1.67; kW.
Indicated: 3.124; kW
